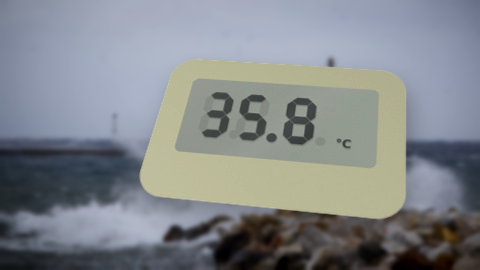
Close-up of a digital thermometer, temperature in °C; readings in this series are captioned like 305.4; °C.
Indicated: 35.8; °C
